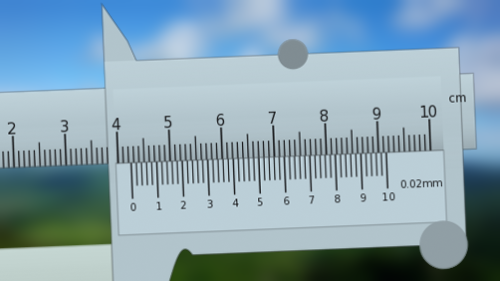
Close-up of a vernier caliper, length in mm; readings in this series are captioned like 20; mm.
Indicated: 42.5; mm
